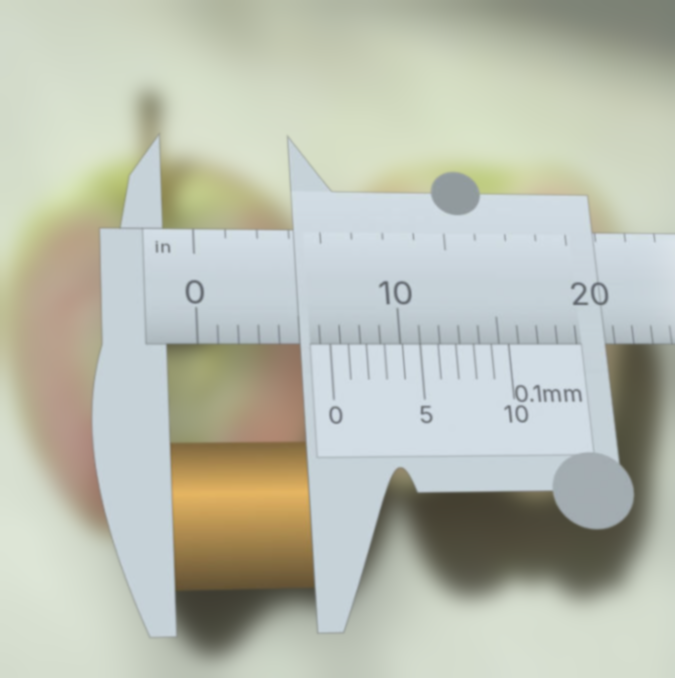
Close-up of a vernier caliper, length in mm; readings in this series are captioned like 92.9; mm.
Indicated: 6.5; mm
